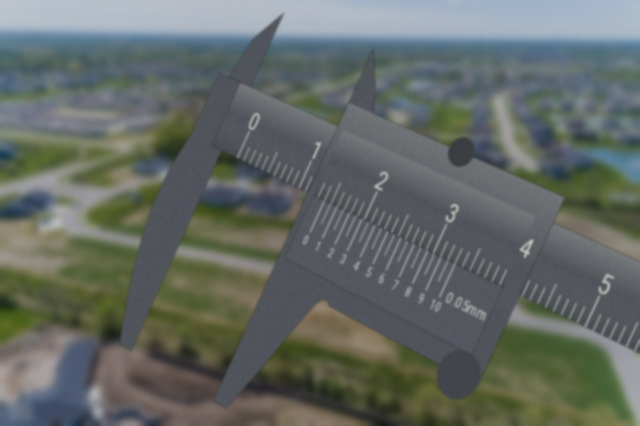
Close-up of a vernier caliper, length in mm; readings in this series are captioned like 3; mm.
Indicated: 14.0; mm
